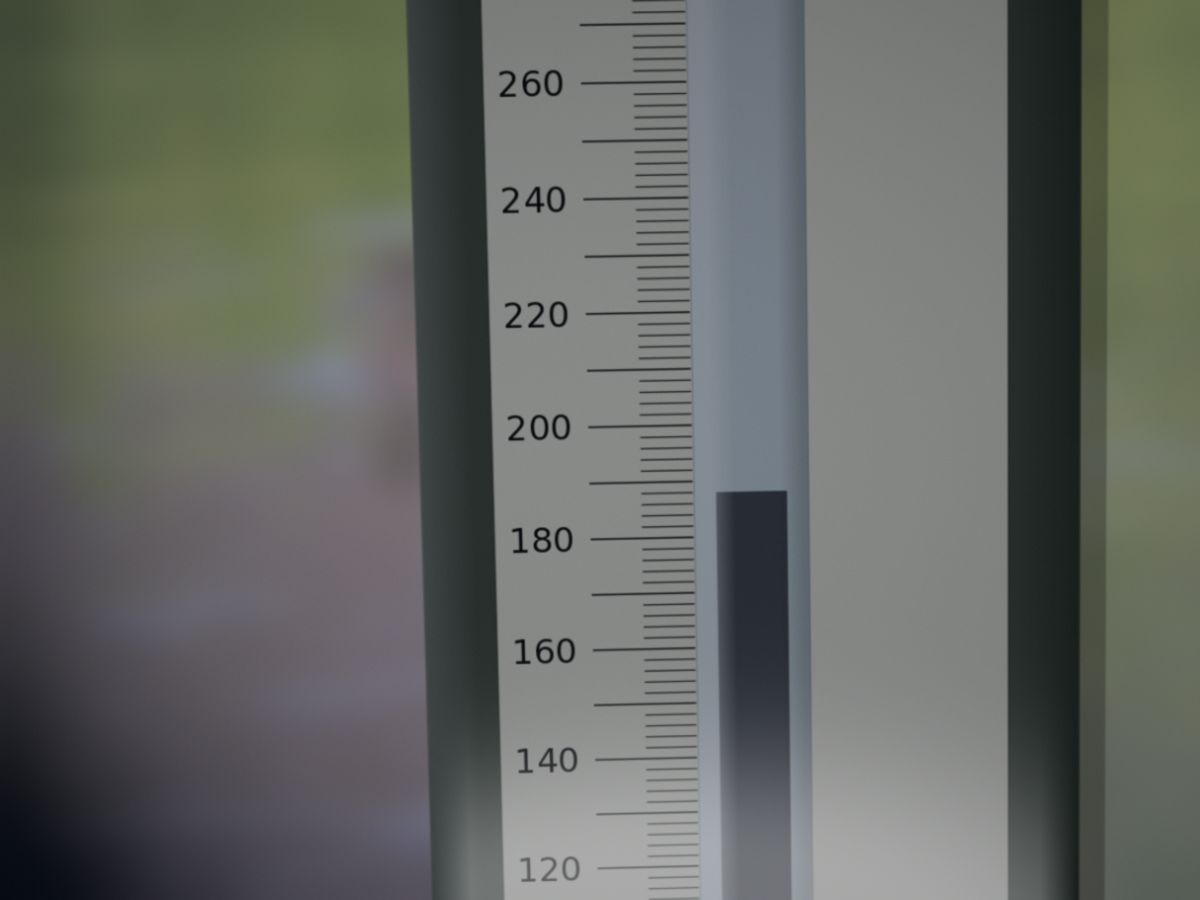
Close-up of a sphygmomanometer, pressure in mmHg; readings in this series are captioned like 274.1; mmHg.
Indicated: 188; mmHg
